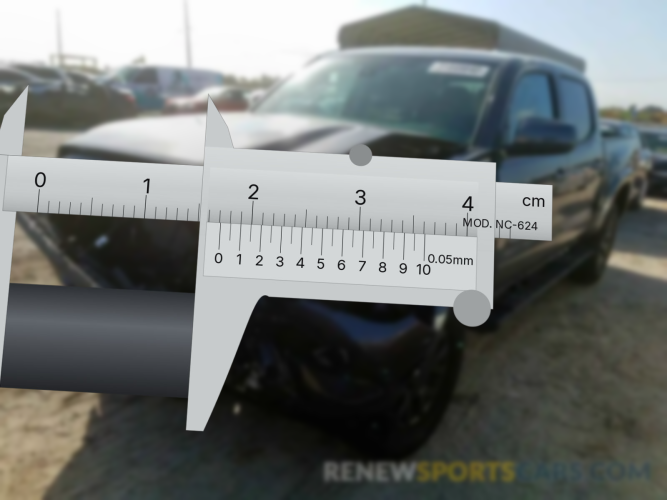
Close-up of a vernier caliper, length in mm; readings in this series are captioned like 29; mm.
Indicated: 17.1; mm
